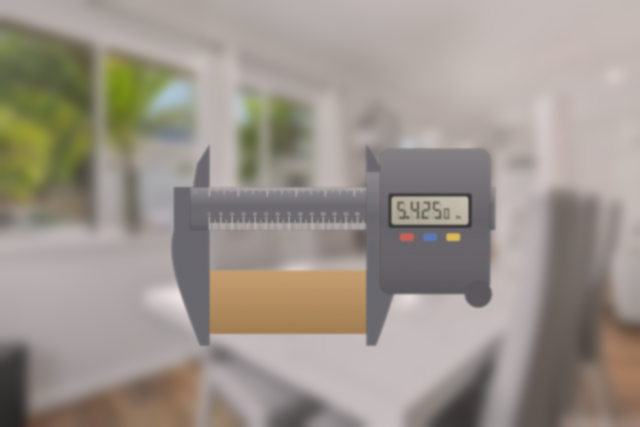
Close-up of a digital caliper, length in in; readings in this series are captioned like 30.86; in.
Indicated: 5.4250; in
